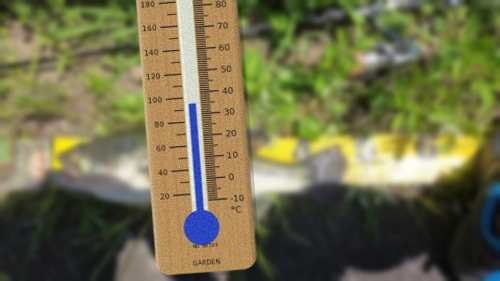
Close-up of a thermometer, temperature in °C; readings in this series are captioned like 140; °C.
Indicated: 35; °C
